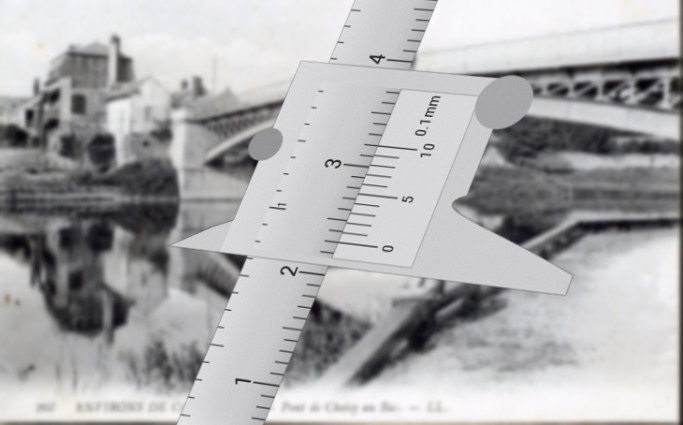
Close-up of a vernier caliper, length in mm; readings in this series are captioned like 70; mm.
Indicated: 23.0; mm
